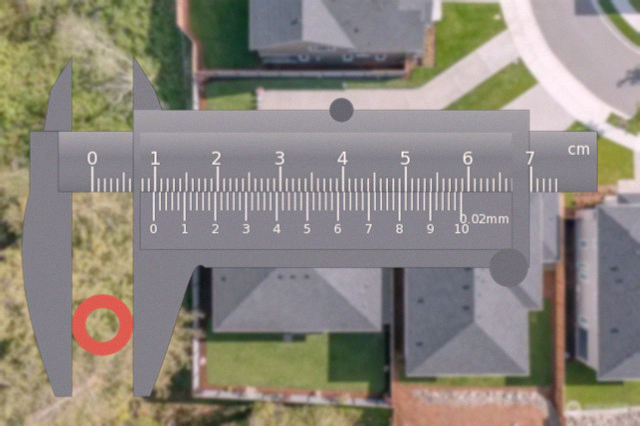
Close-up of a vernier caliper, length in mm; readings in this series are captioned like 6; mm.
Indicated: 9.8; mm
